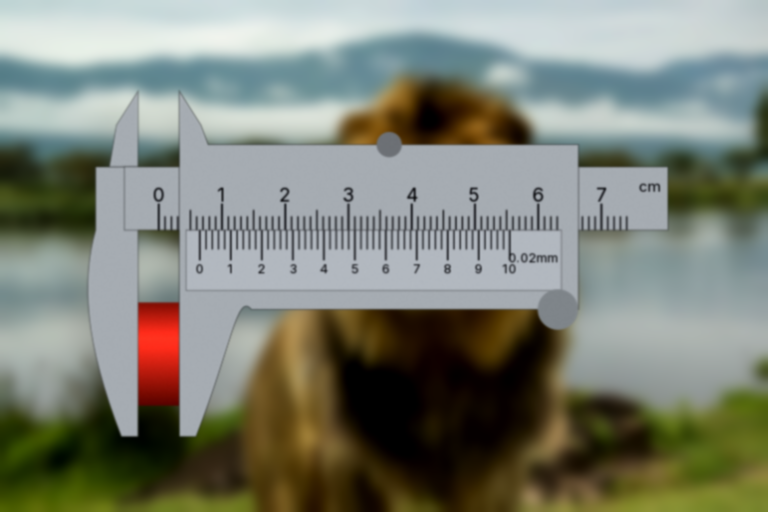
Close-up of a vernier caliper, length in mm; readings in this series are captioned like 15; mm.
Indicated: 6.5; mm
